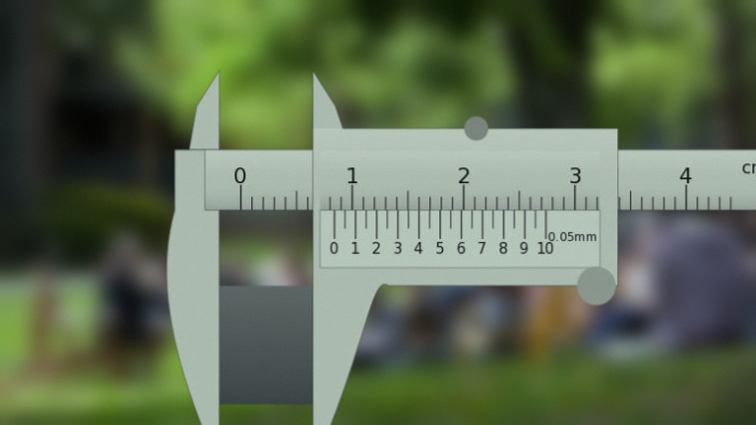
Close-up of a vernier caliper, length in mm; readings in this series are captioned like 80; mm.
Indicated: 8.4; mm
